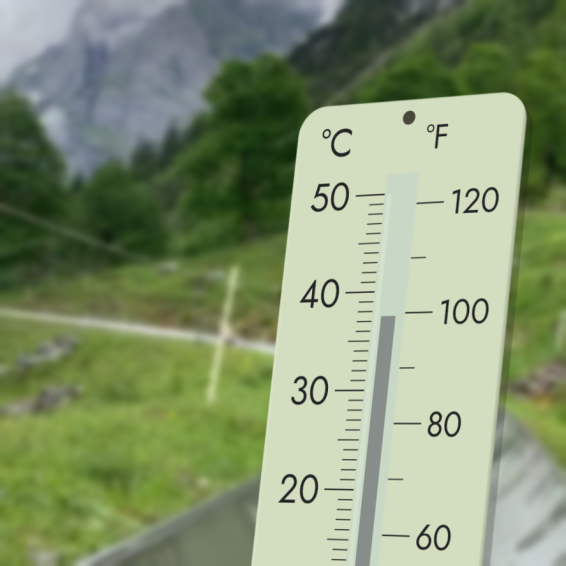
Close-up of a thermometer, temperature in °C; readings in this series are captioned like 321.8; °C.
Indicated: 37.5; °C
